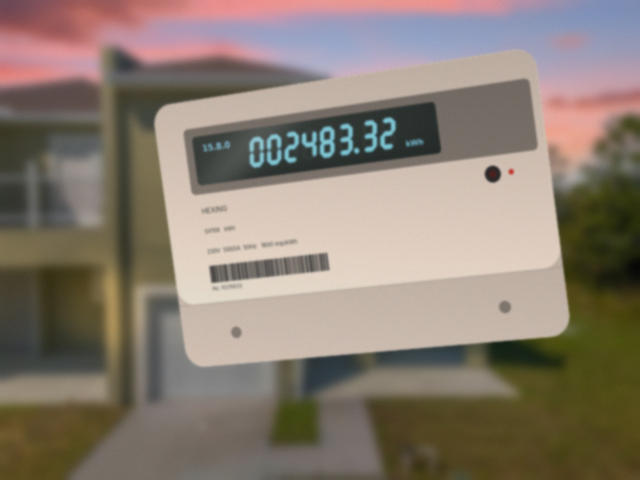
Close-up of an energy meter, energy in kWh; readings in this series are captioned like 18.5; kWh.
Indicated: 2483.32; kWh
